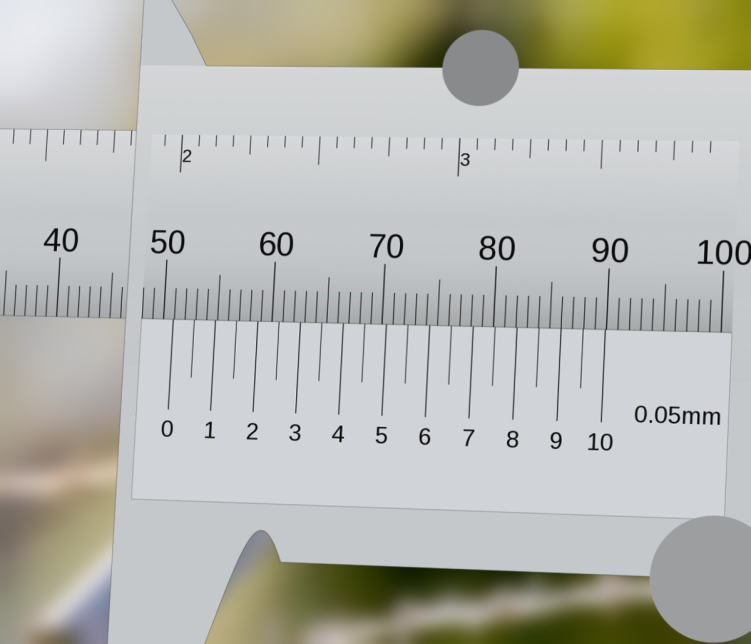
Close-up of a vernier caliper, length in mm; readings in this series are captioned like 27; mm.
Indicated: 50.9; mm
